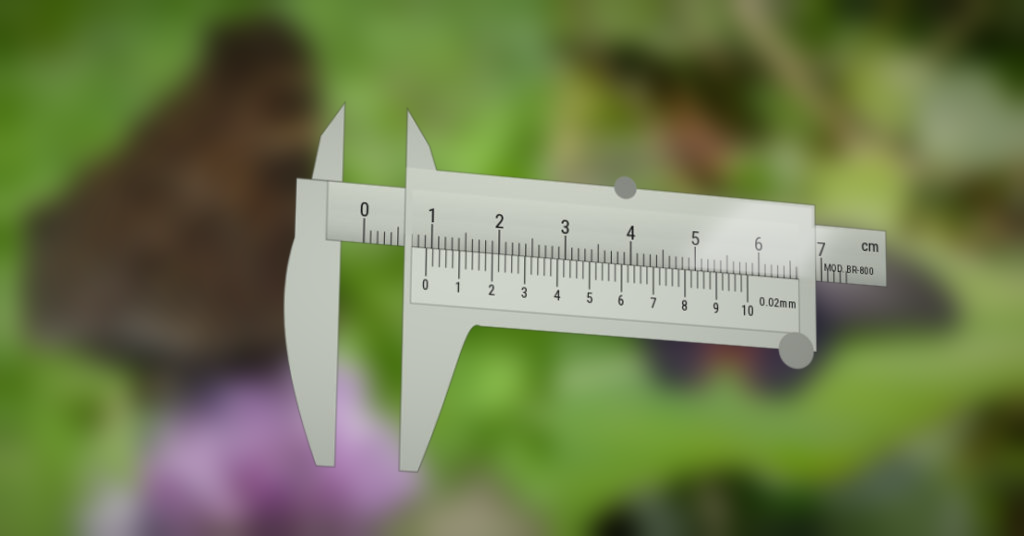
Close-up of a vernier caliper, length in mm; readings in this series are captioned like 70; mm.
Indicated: 9.2; mm
